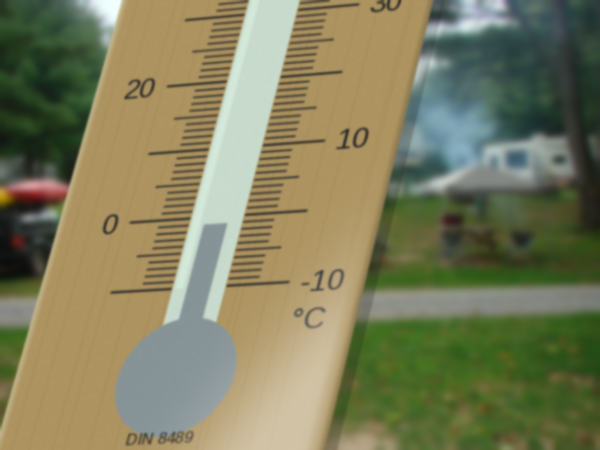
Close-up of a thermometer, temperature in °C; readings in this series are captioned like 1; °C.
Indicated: -1; °C
